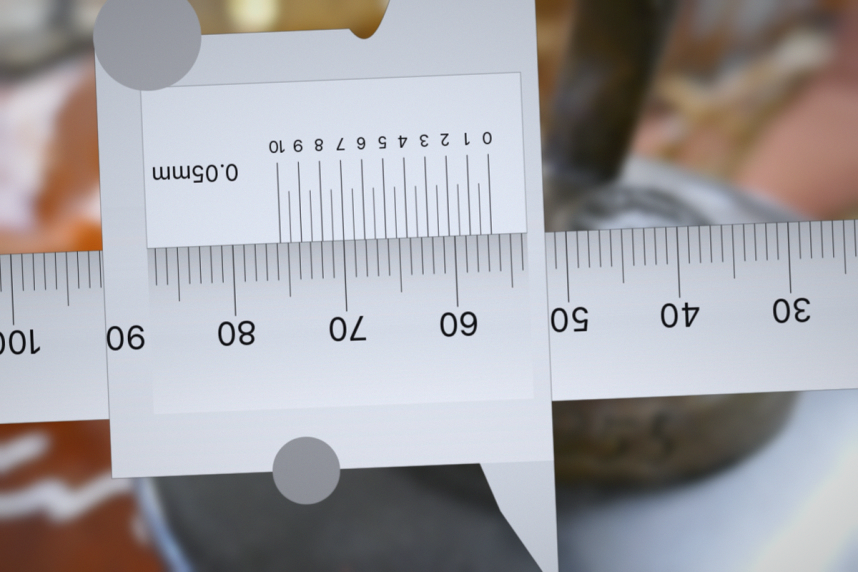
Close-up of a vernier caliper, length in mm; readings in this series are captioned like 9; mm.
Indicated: 56.7; mm
